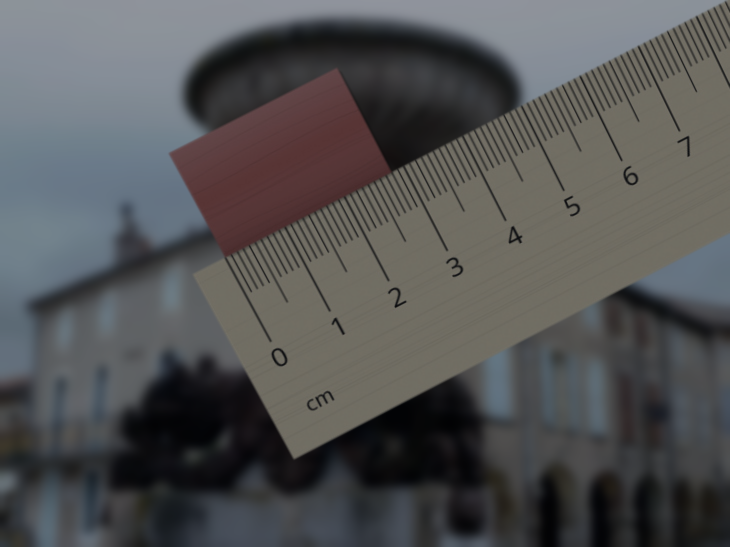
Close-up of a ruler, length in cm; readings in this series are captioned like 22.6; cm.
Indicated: 2.8; cm
